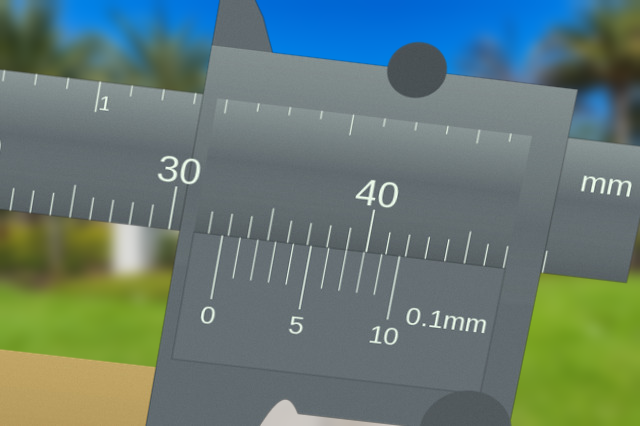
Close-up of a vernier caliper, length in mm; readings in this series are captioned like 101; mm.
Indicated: 32.7; mm
